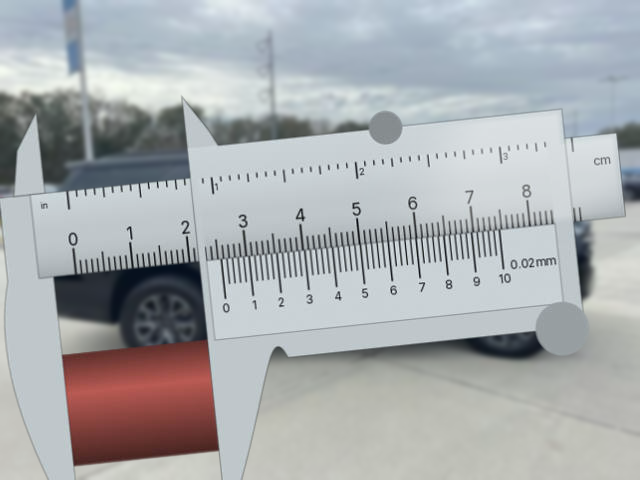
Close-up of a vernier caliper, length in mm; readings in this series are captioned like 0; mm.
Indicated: 25.6; mm
